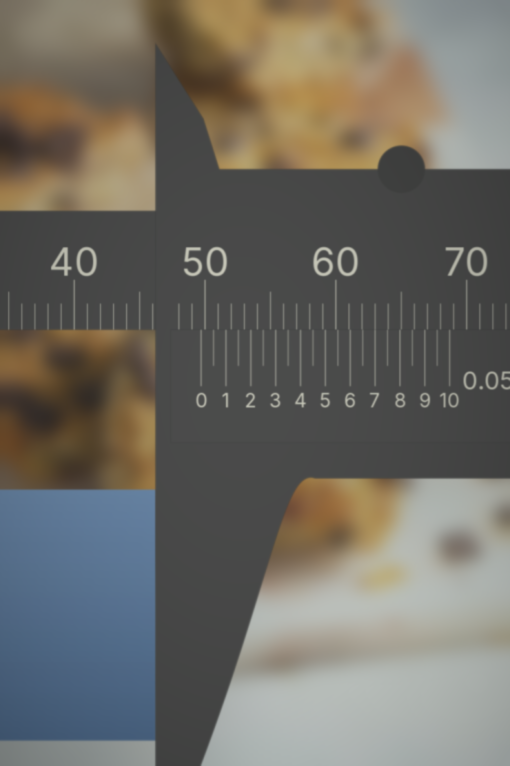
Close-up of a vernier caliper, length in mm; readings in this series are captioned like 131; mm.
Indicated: 49.7; mm
